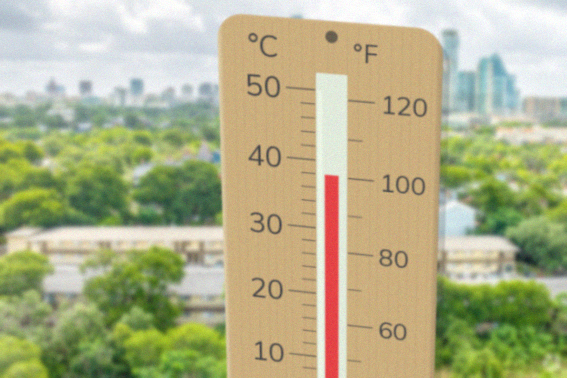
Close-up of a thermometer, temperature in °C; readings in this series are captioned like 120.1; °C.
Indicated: 38; °C
